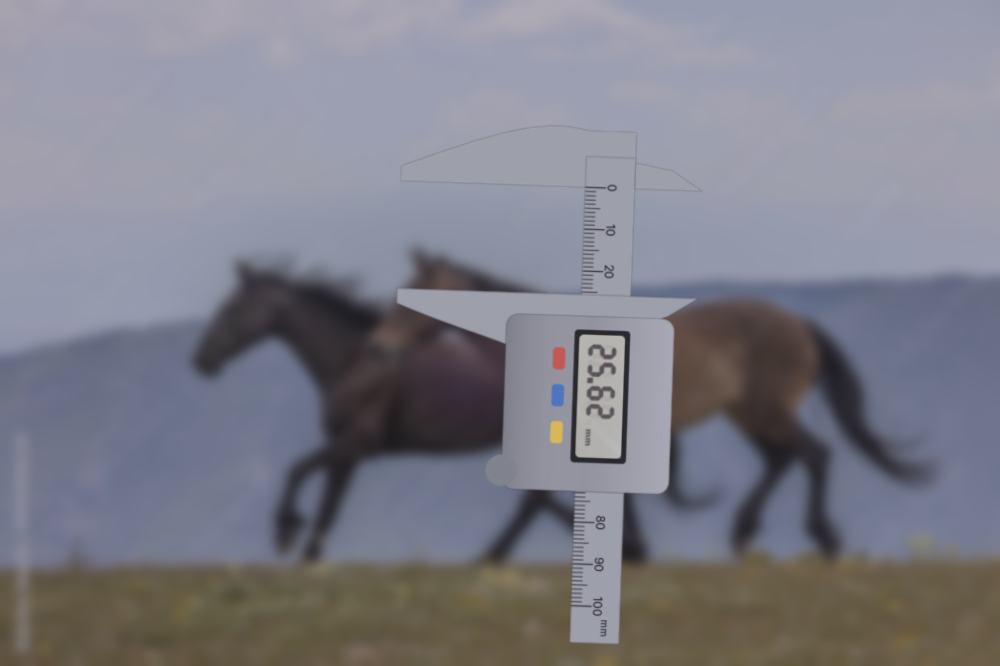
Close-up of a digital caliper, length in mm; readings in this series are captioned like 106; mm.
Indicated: 25.62; mm
